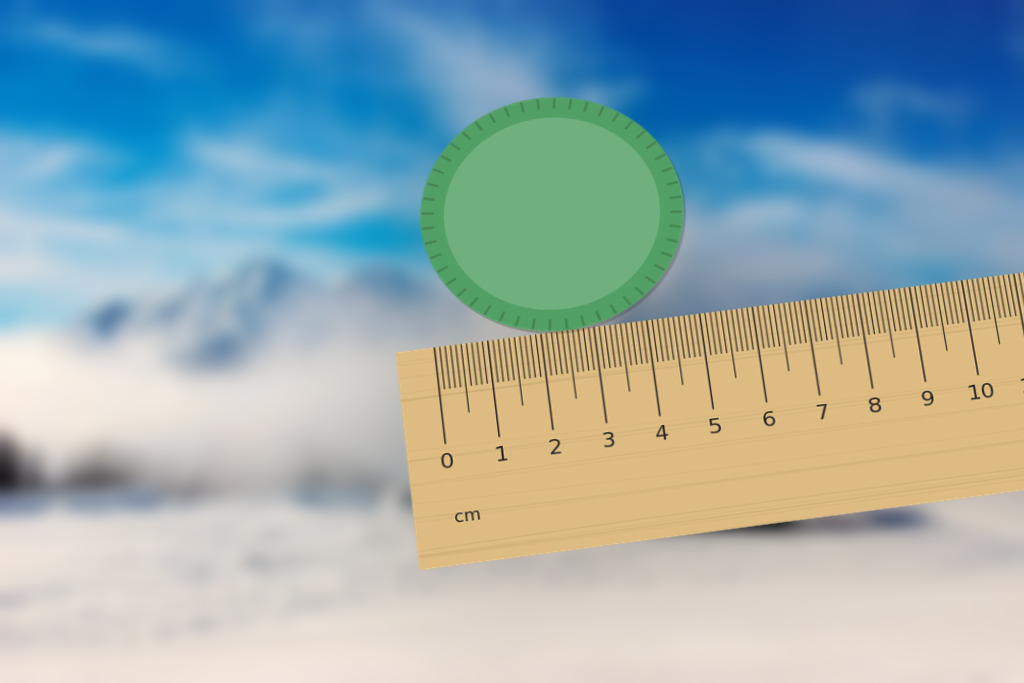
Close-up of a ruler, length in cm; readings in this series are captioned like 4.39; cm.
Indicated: 5; cm
